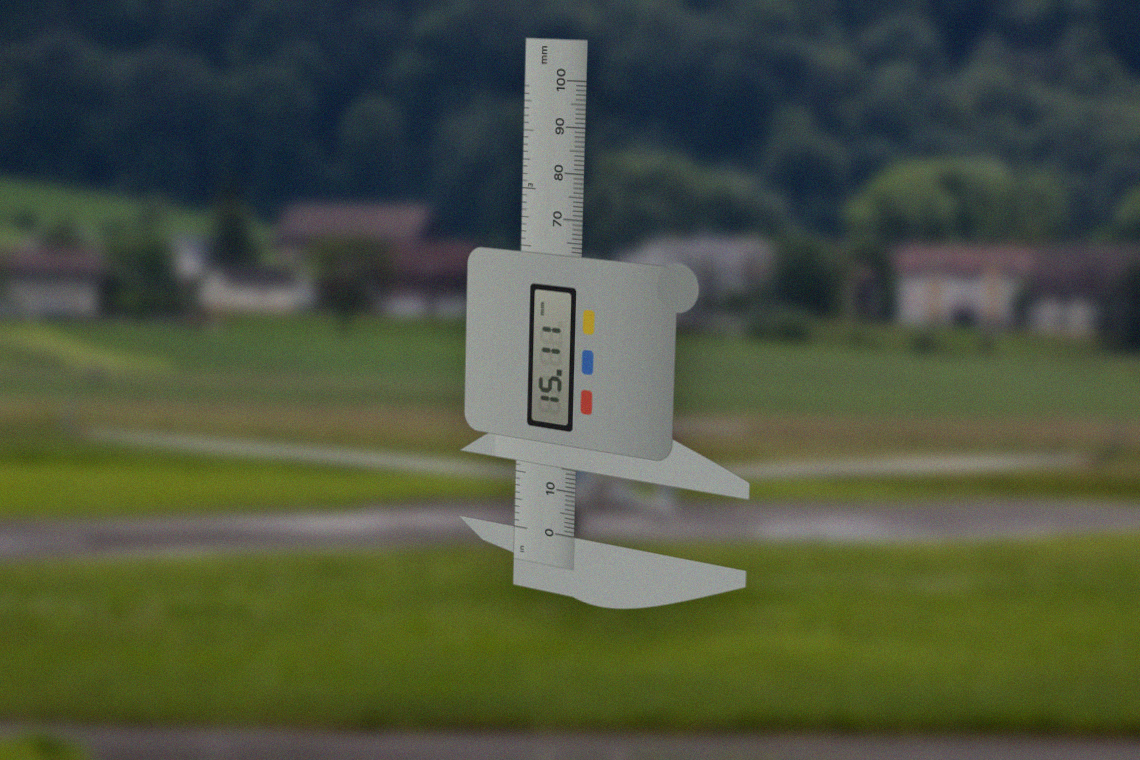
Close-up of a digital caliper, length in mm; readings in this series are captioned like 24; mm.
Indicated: 15.11; mm
